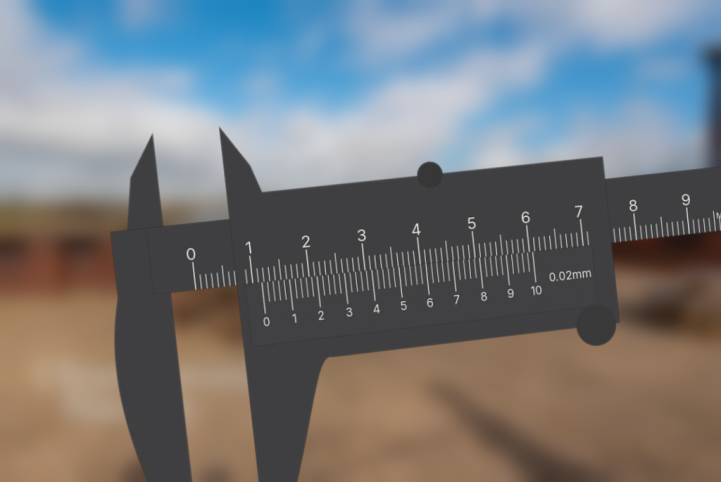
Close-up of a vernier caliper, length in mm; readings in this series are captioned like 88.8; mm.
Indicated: 11.6; mm
